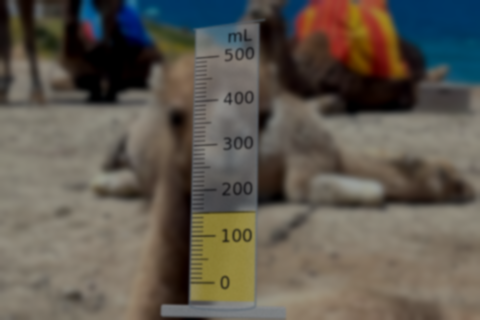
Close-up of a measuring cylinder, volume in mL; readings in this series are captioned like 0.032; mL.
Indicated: 150; mL
